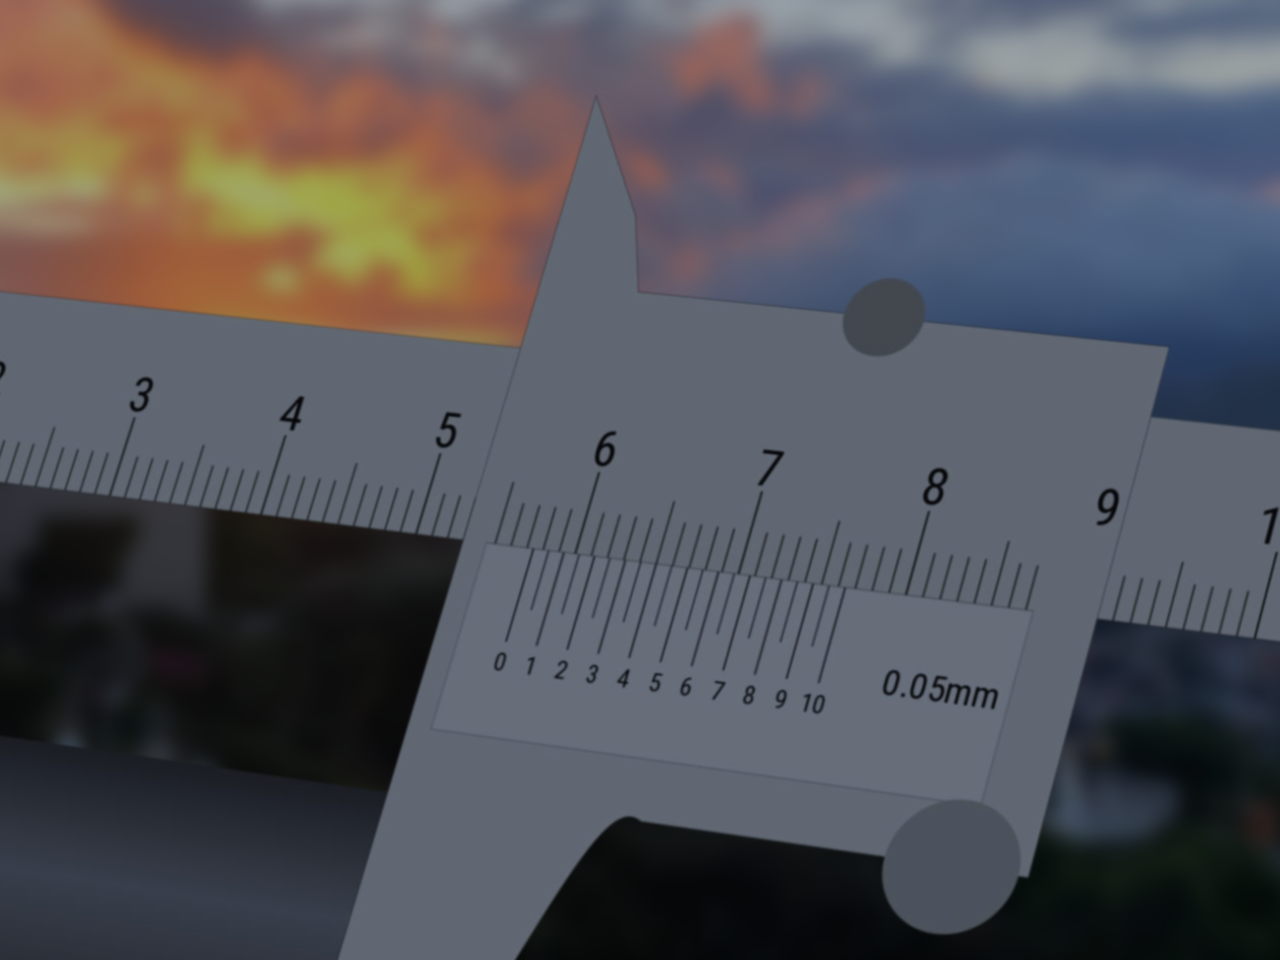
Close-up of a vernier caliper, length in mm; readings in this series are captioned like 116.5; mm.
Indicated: 57.4; mm
